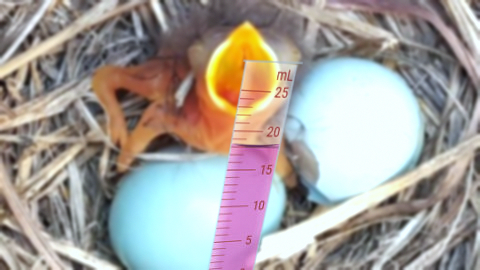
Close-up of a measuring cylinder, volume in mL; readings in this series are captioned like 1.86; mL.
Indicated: 18; mL
